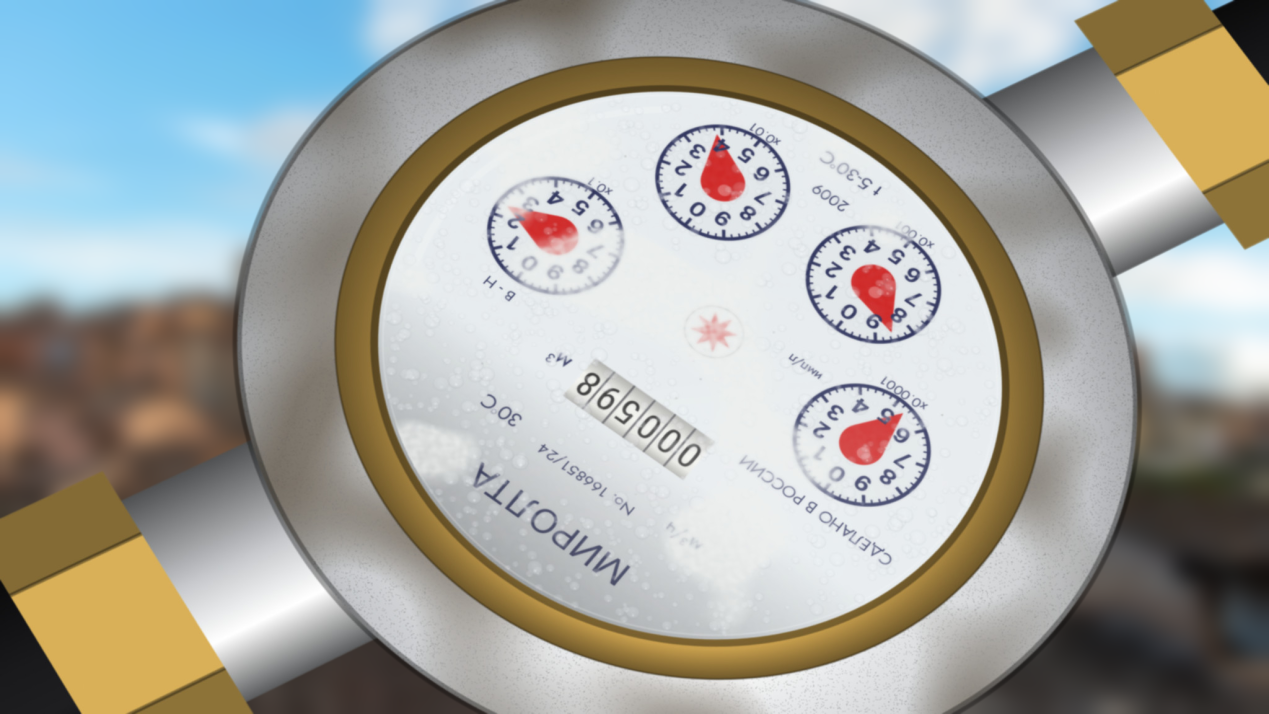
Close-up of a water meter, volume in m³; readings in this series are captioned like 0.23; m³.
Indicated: 598.2385; m³
